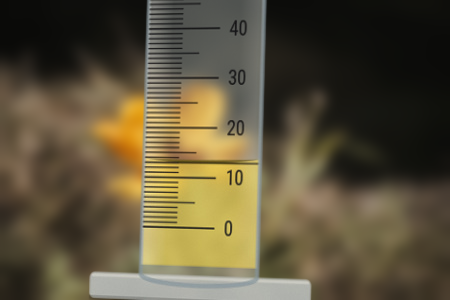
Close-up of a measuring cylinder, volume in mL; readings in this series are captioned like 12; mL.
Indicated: 13; mL
